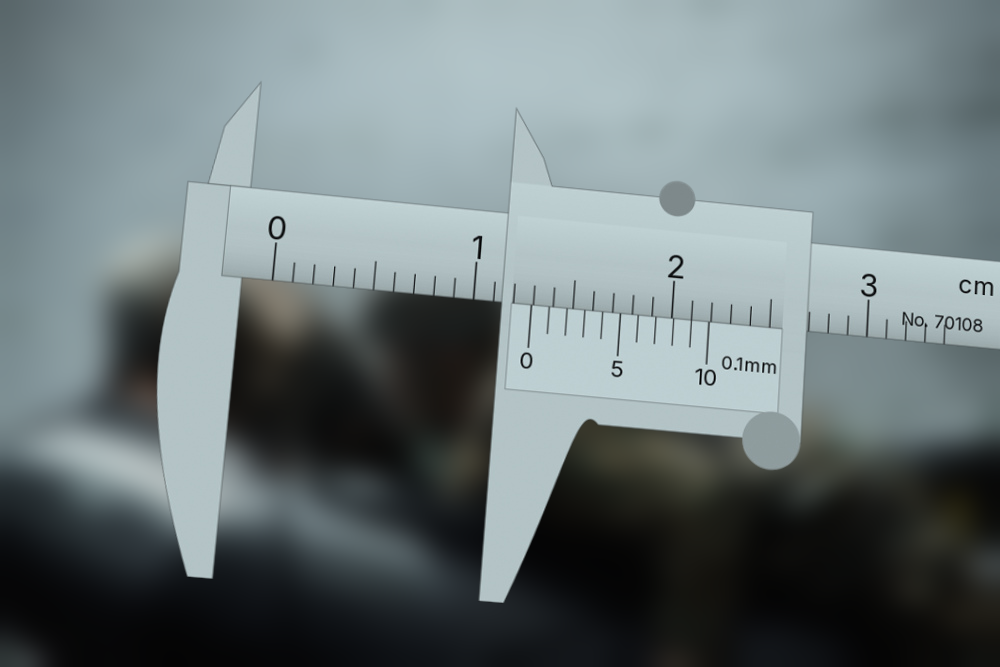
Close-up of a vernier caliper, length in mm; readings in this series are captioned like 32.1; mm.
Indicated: 12.9; mm
